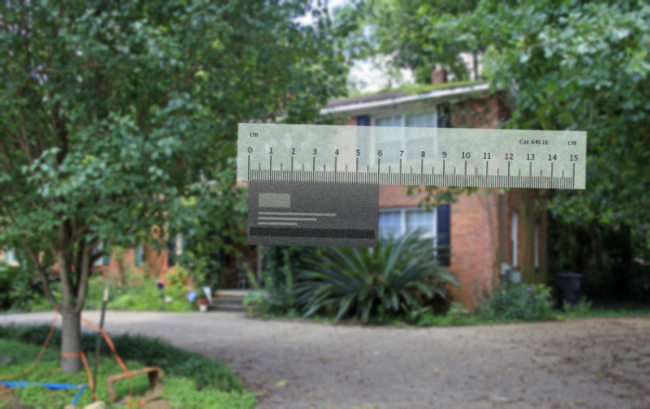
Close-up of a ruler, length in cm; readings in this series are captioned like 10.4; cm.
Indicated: 6; cm
